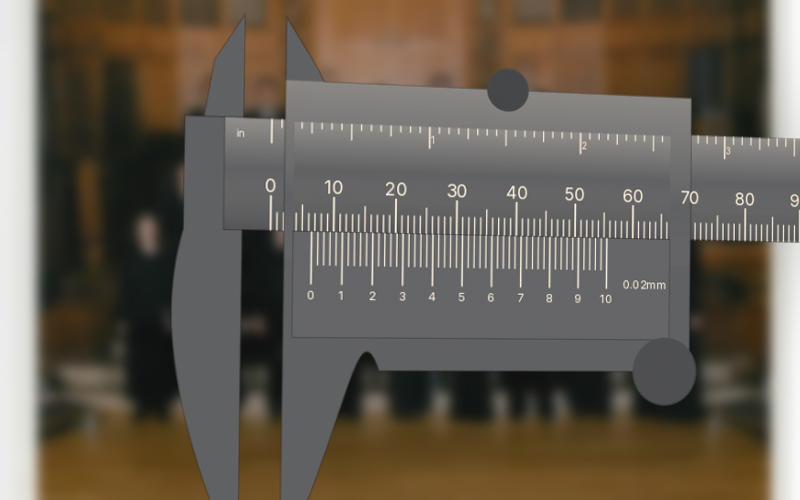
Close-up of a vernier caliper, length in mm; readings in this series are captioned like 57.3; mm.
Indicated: 6.5; mm
